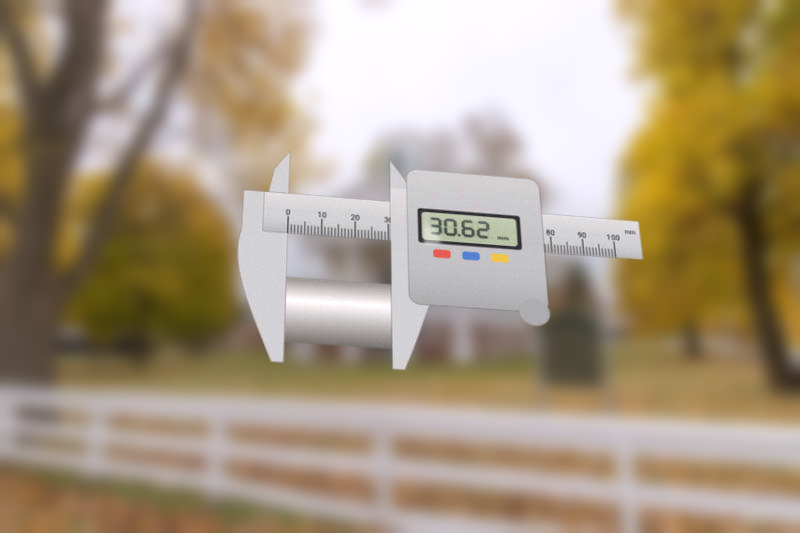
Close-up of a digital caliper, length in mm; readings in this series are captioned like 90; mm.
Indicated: 30.62; mm
